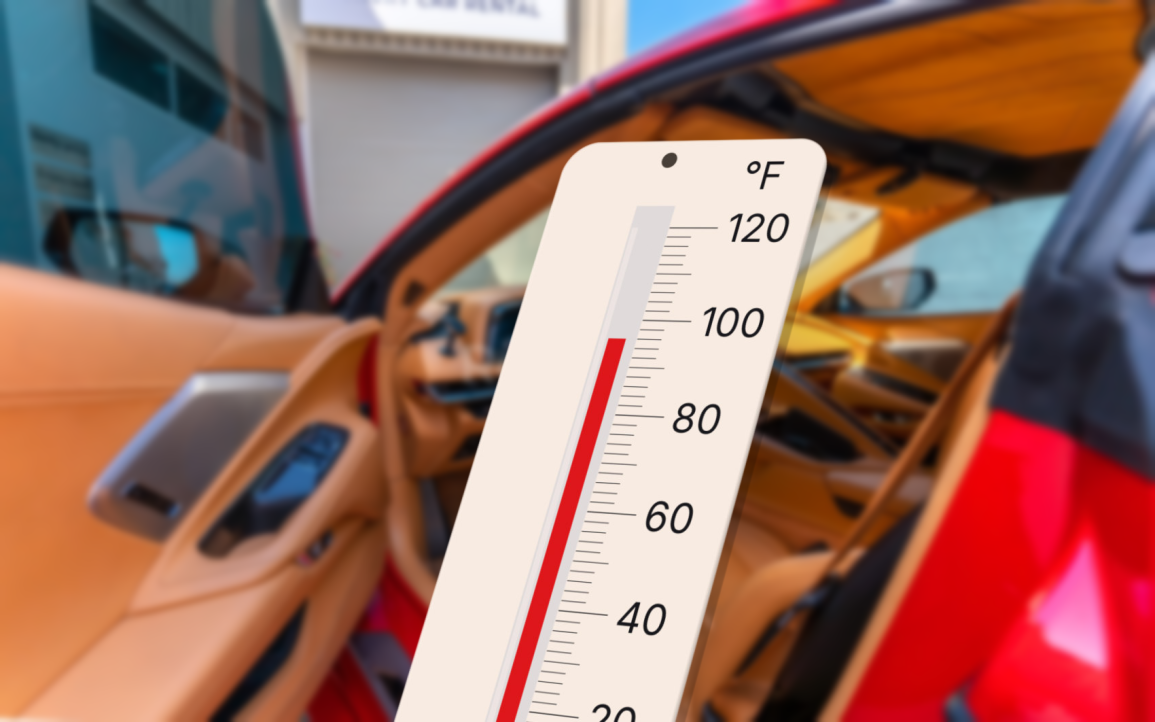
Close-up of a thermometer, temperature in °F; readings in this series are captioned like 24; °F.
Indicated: 96; °F
